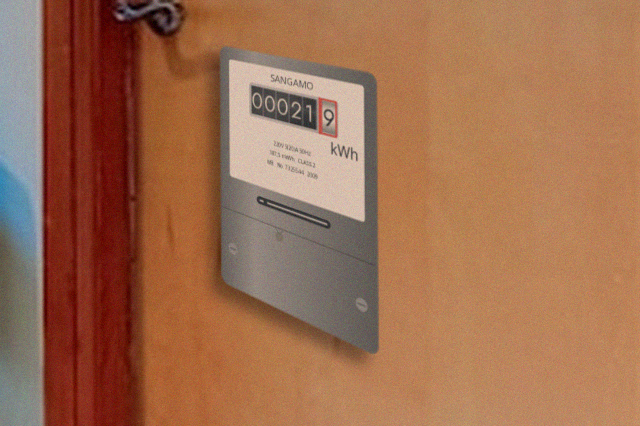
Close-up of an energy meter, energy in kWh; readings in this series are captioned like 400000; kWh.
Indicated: 21.9; kWh
